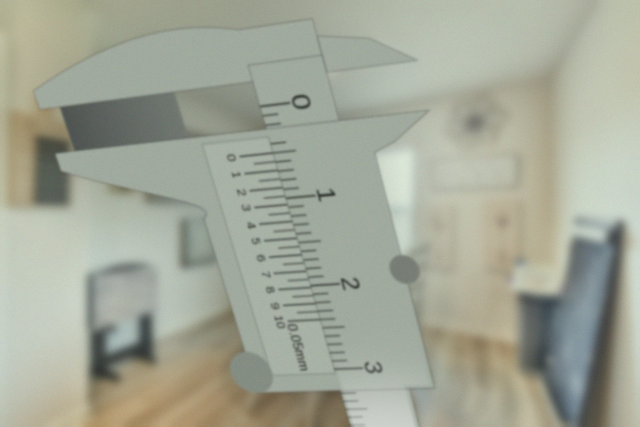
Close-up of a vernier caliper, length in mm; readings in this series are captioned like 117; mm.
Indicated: 5.0; mm
